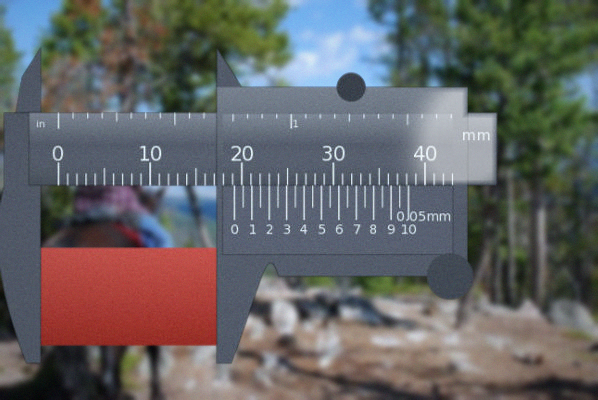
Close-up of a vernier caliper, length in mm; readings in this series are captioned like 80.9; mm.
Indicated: 19.2; mm
